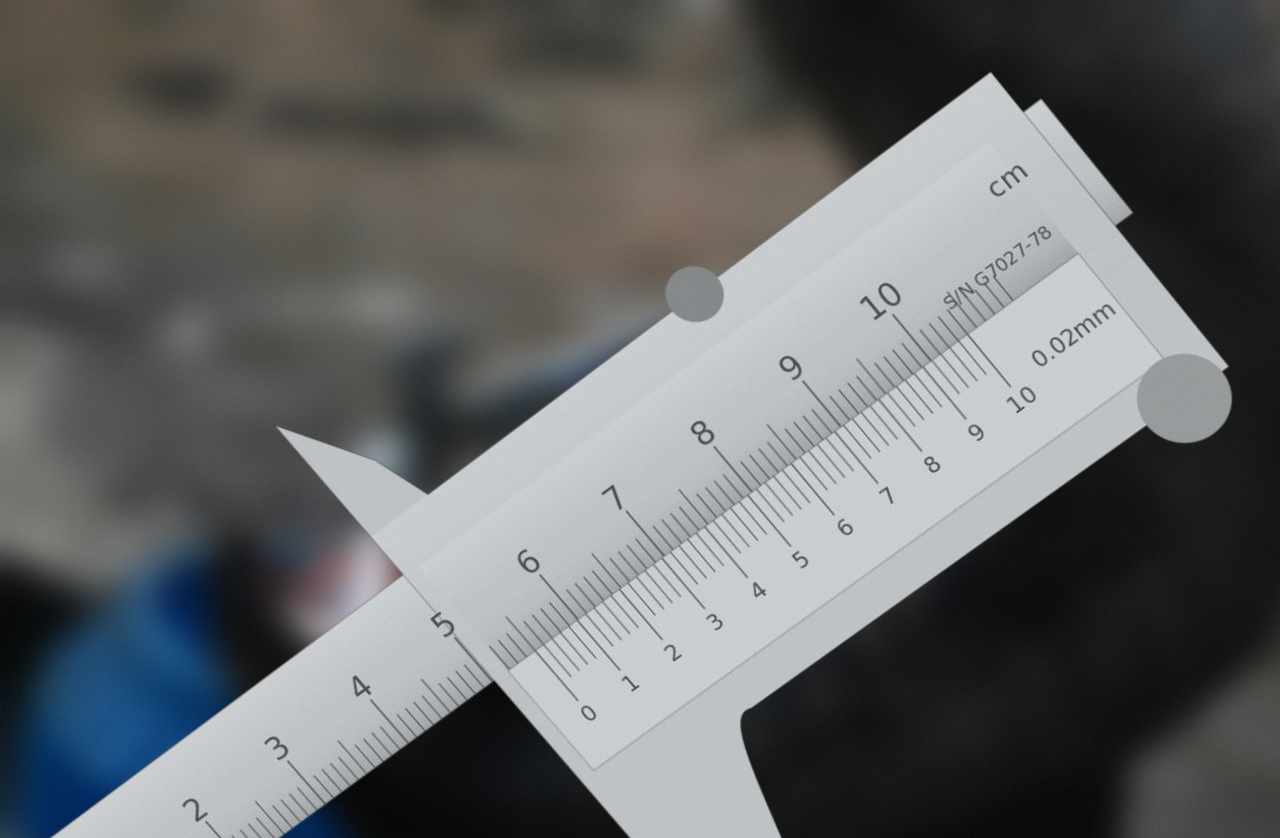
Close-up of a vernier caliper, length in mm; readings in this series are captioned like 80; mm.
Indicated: 55.0; mm
